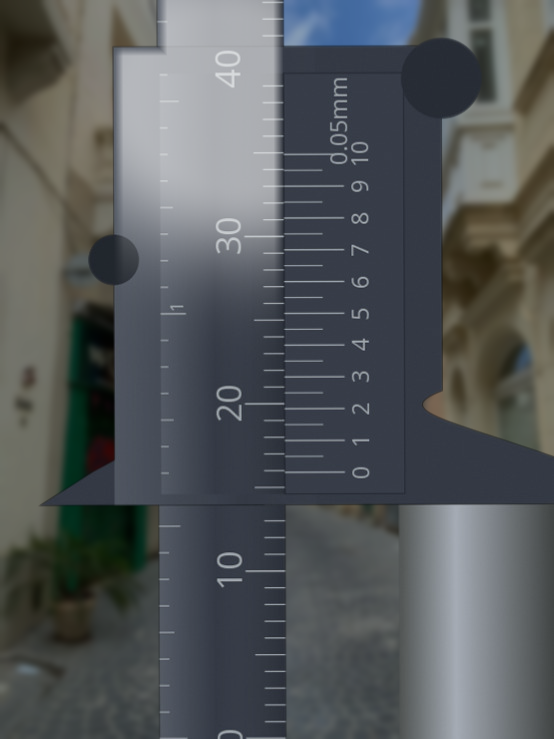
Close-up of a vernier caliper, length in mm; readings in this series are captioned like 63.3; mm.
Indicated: 15.9; mm
